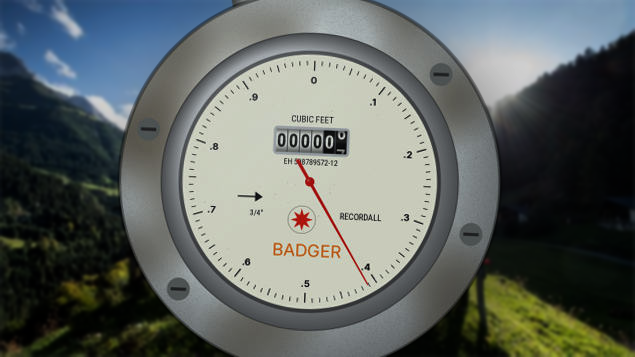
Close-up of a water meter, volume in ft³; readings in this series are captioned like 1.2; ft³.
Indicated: 6.41; ft³
